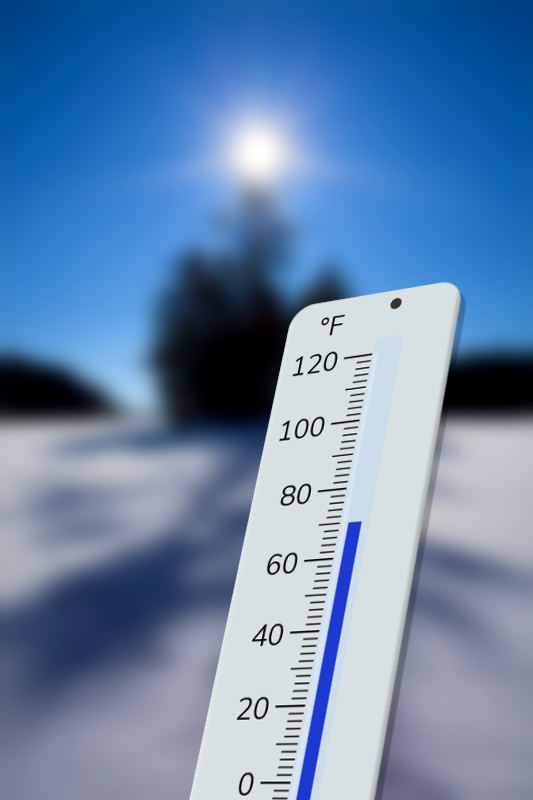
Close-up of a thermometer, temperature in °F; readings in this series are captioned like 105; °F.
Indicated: 70; °F
